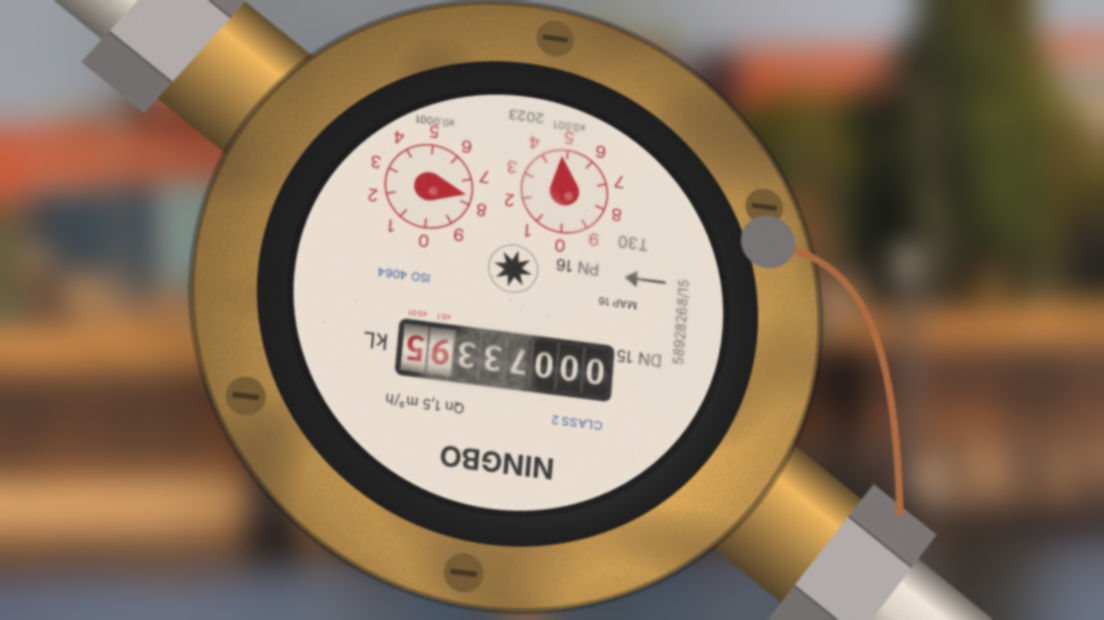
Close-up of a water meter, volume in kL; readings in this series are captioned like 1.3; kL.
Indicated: 733.9547; kL
